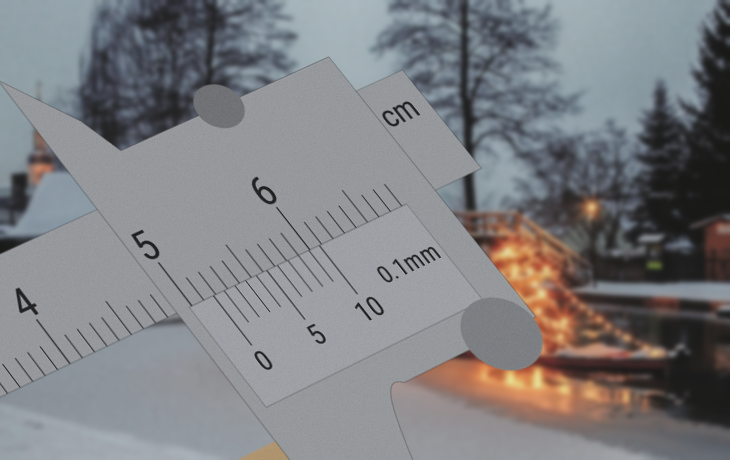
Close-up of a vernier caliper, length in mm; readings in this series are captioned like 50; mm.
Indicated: 51.8; mm
